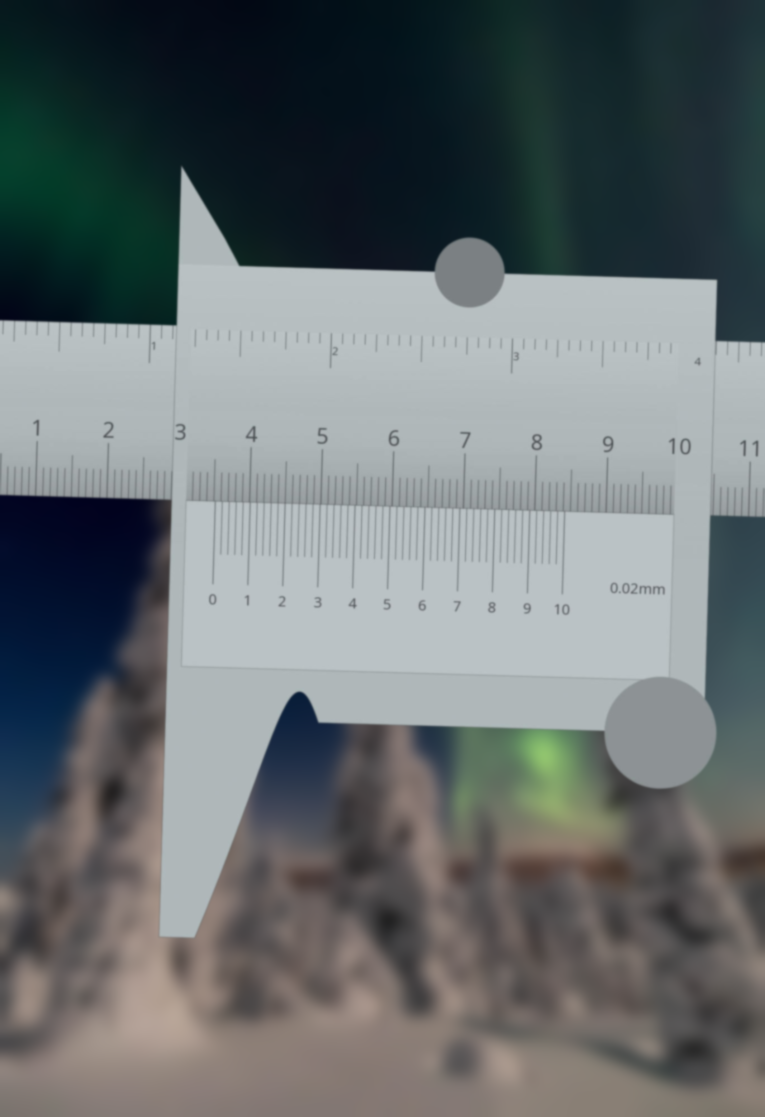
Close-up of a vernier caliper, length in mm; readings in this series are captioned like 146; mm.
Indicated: 35.2; mm
